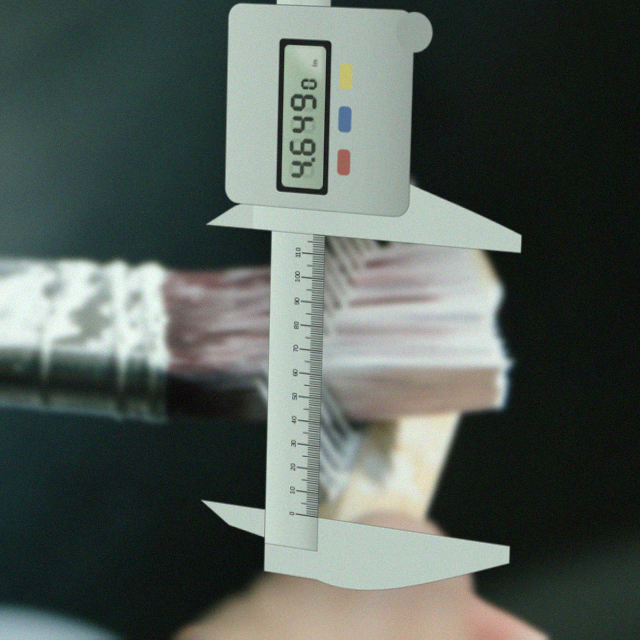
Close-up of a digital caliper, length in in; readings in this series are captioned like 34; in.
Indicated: 4.6490; in
